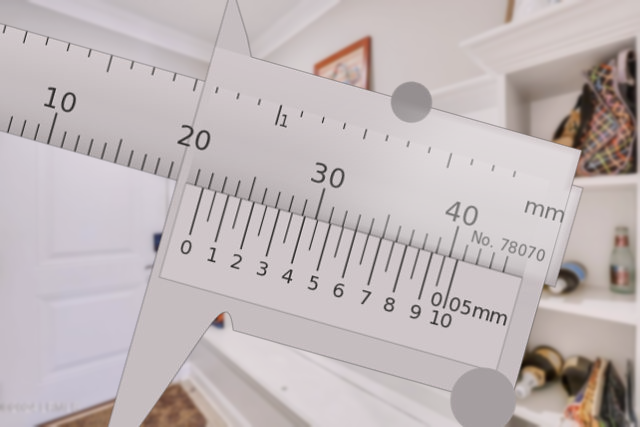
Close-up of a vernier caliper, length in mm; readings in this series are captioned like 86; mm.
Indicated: 21.6; mm
